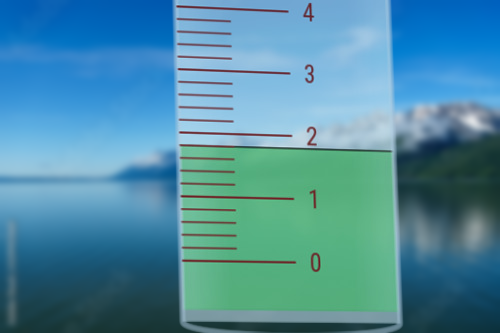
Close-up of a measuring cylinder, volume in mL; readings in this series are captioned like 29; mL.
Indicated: 1.8; mL
